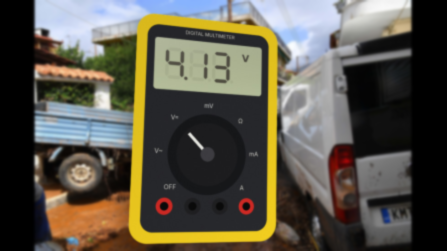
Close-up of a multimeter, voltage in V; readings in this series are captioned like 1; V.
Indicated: 4.13; V
